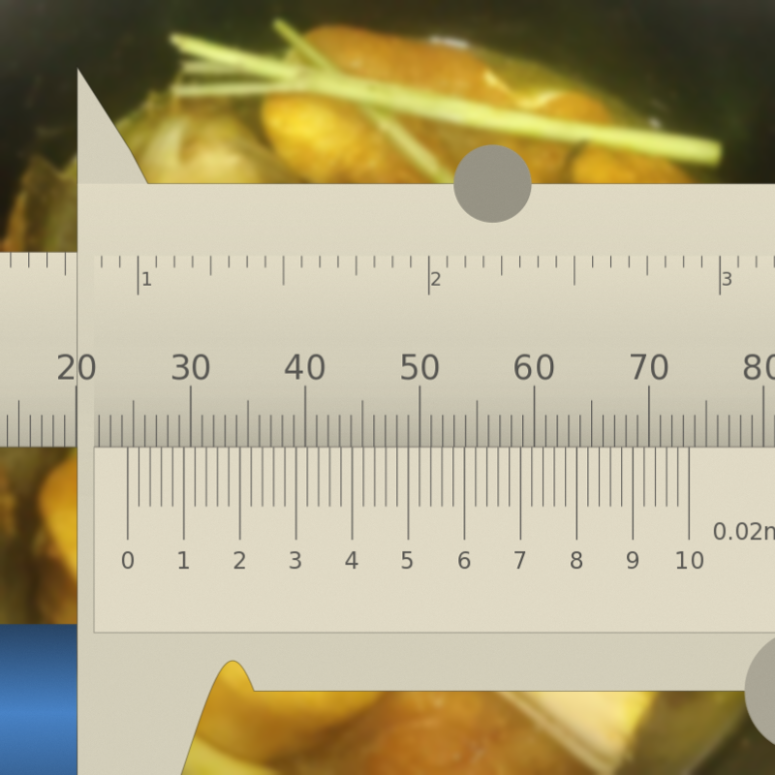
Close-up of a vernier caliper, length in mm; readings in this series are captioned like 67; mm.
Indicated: 24.5; mm
